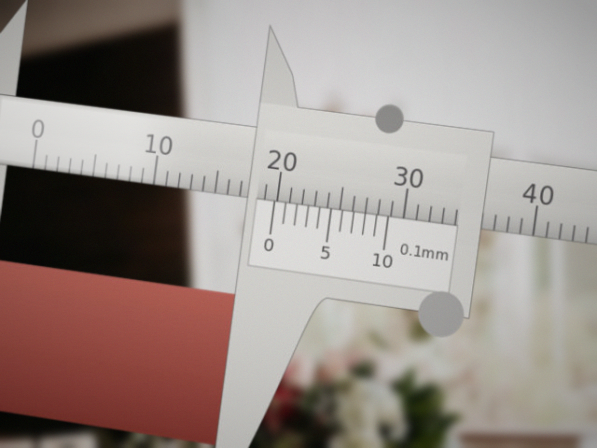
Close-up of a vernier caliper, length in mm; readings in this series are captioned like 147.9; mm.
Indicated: 19.8; mm
